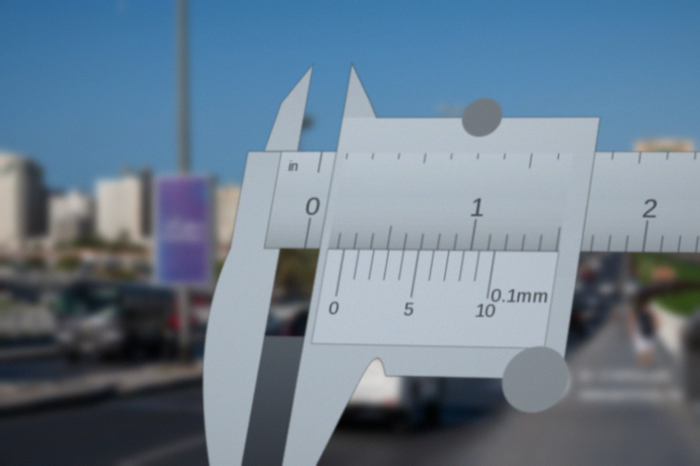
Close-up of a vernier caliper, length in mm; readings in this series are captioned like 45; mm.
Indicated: 2.4; mm
